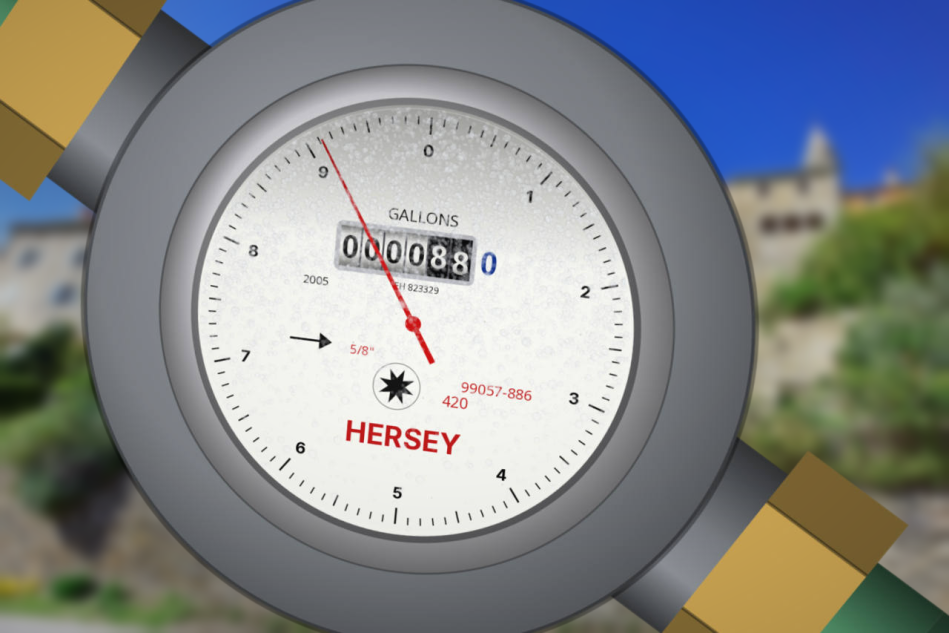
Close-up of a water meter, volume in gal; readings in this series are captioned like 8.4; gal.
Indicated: 879.1; gal
